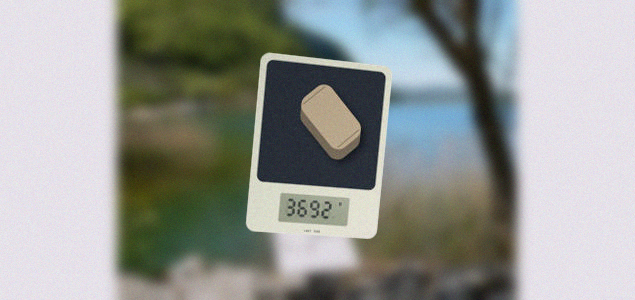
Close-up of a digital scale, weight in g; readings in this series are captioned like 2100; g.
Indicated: 3692; g
